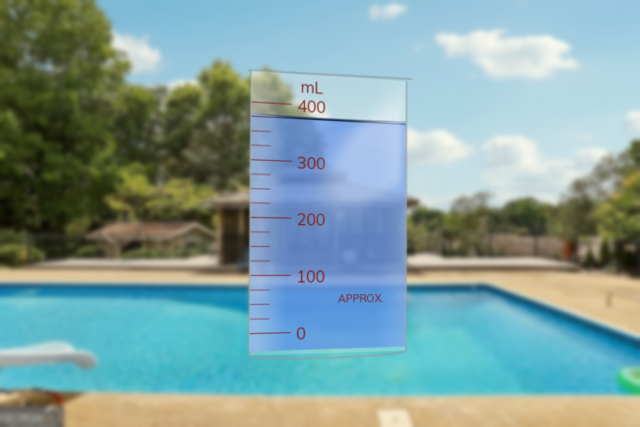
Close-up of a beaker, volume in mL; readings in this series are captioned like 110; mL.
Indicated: 375; mL
